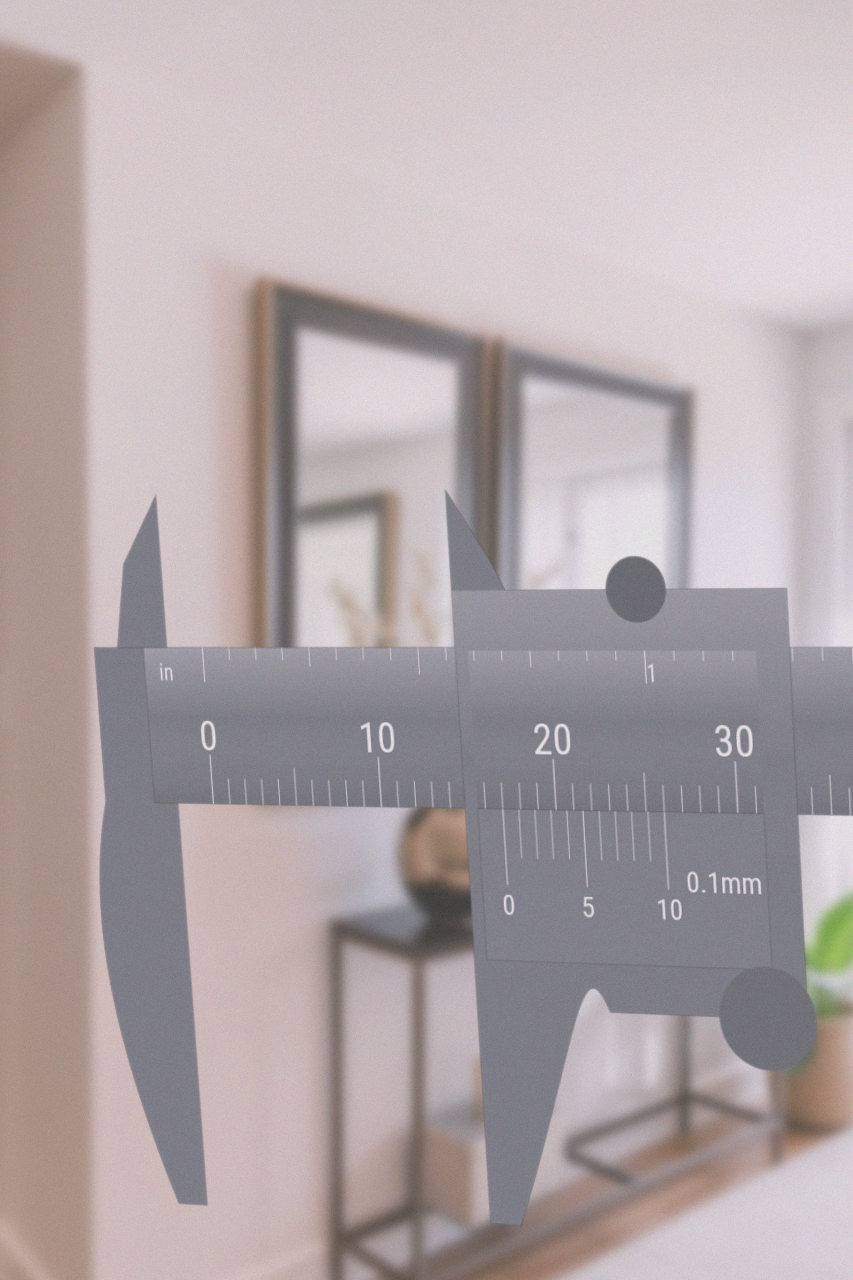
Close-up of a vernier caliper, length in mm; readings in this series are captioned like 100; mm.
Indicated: 17.0; mm
